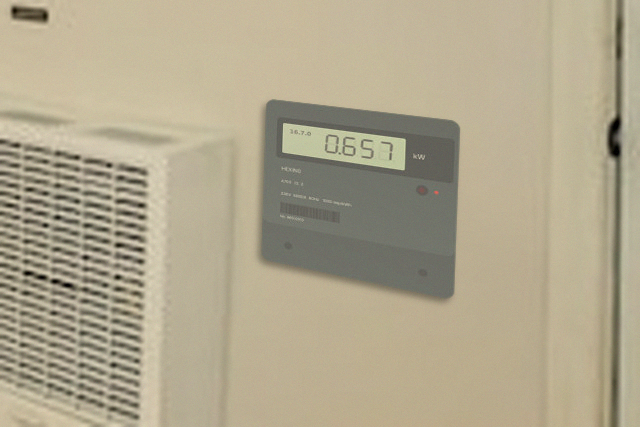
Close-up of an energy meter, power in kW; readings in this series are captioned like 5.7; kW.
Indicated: 0.657; kW
